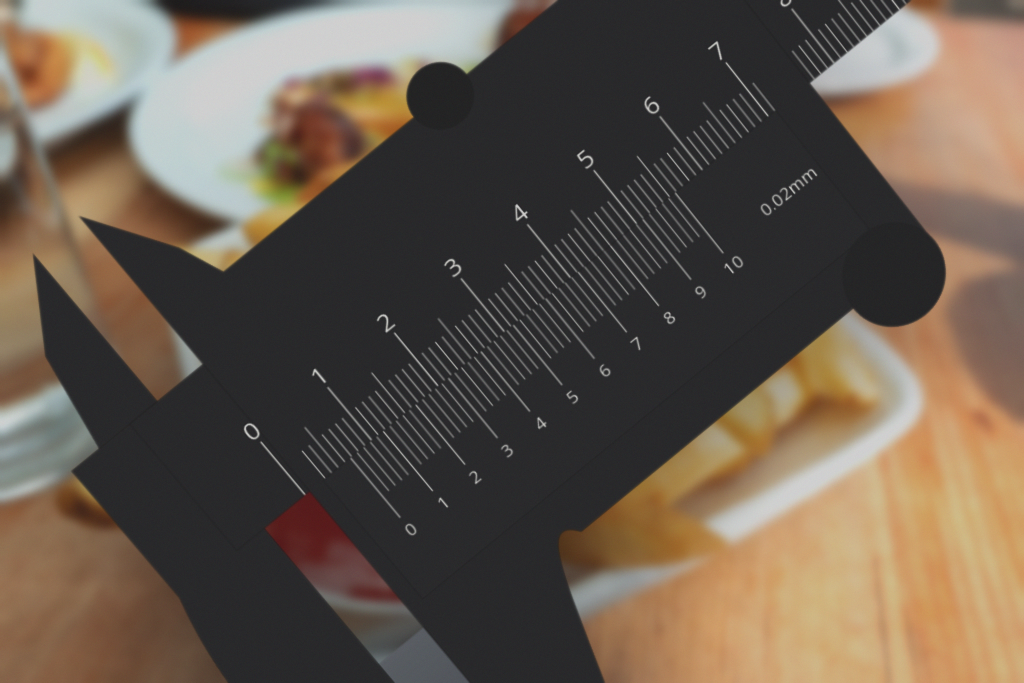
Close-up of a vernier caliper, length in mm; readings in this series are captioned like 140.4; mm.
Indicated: 6.8; mm
